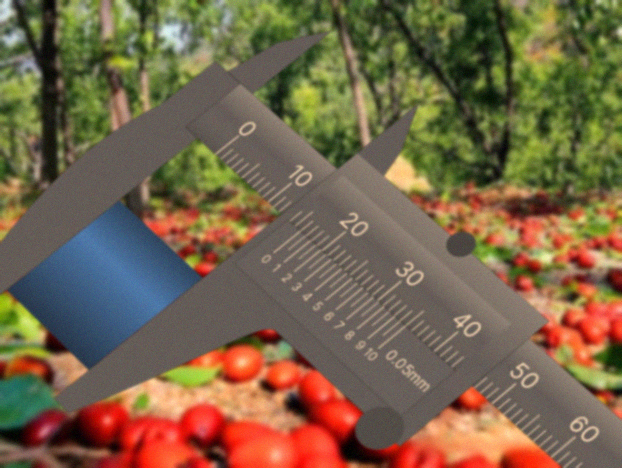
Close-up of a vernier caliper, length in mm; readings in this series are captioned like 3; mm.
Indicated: 16.0; mm
